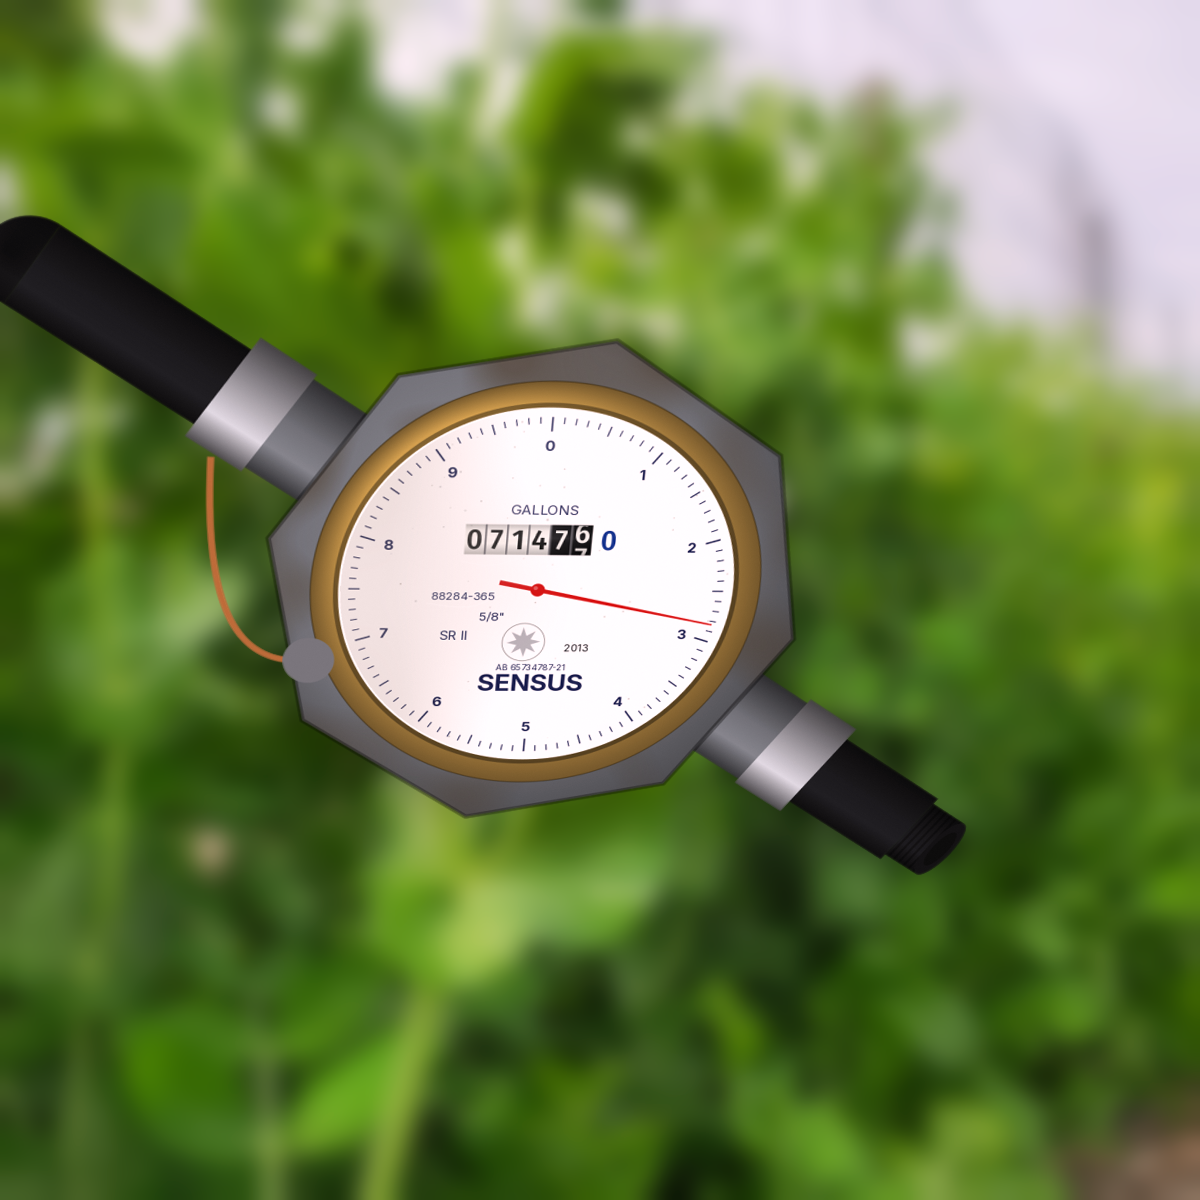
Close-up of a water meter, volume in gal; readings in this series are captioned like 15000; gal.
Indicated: 714762.8; gal
